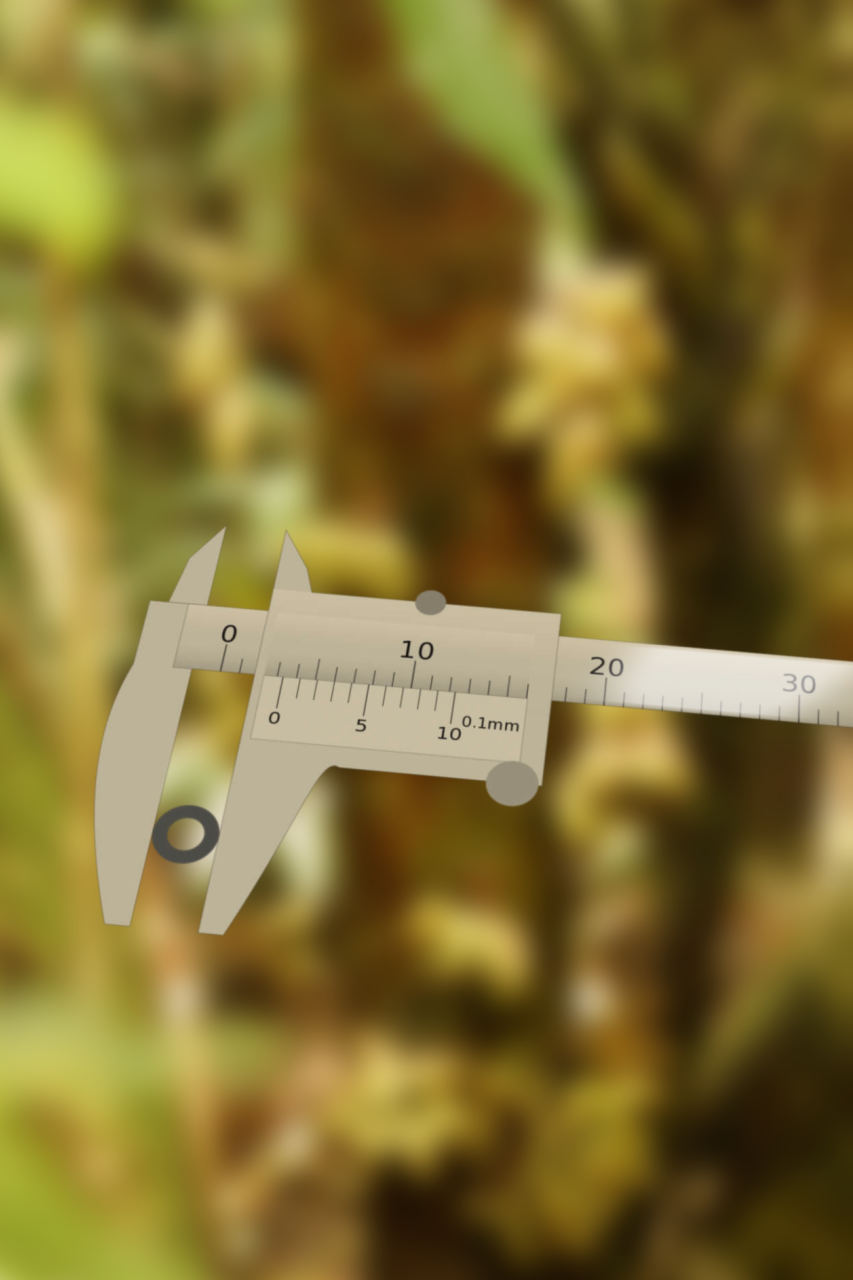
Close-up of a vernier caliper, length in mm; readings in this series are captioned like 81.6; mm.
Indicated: 3.3; mm
